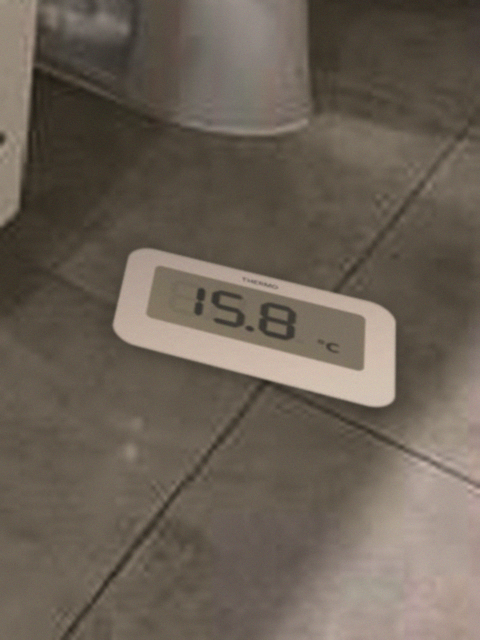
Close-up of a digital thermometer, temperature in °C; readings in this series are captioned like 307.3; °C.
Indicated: 15.8; °C
